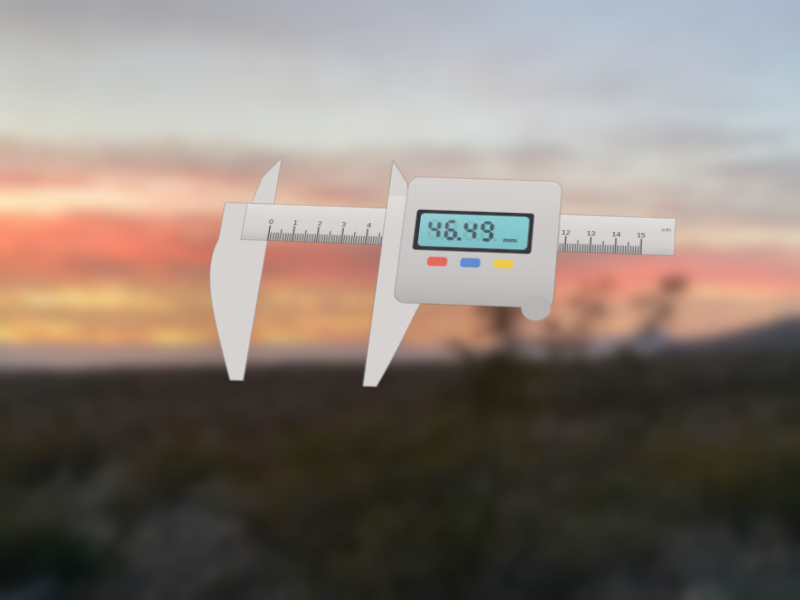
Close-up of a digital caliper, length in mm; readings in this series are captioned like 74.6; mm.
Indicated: 46.49; mm
